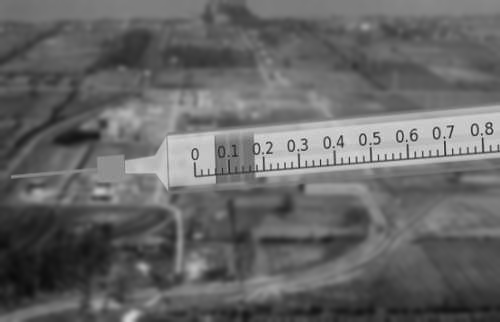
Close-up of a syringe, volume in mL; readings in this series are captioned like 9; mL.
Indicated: 0.06; mL
